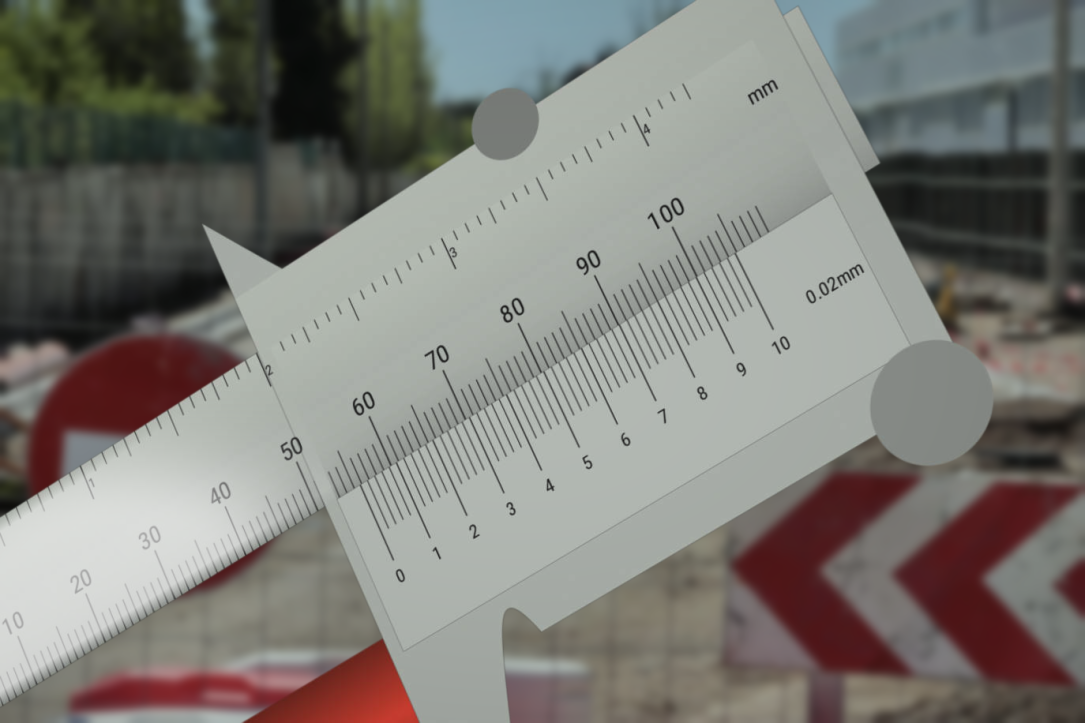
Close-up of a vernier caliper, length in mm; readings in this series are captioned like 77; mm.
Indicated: 55.8; mm
